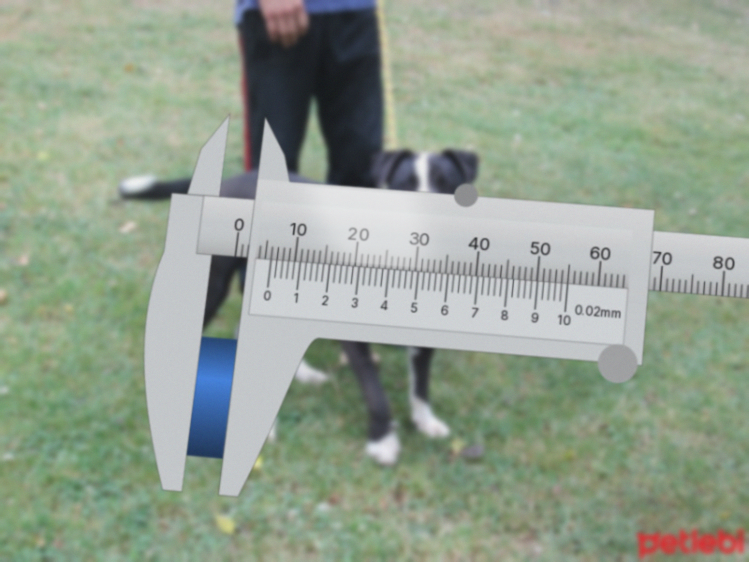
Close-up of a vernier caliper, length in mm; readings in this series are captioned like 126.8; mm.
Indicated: 6.0; mm
